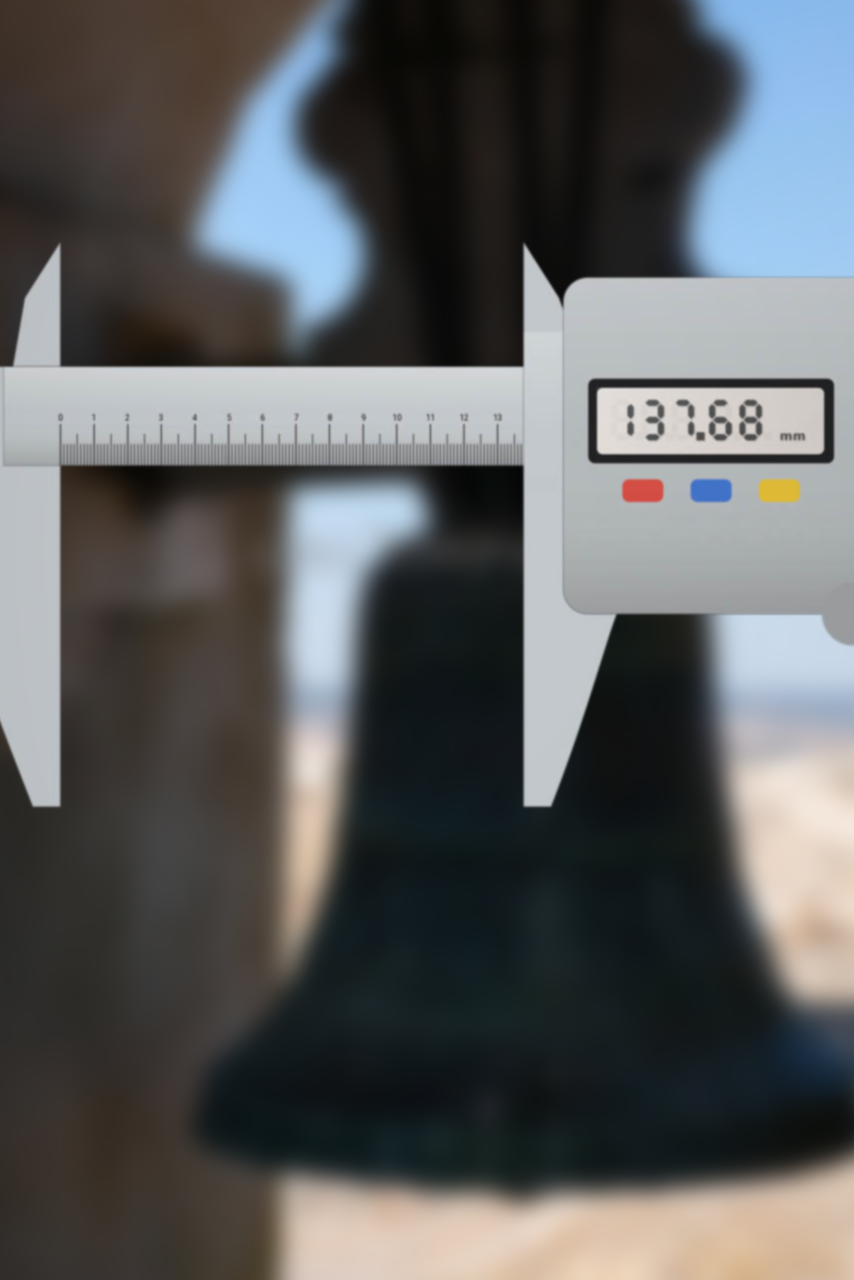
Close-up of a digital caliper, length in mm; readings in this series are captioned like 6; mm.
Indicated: 137.68; mm
